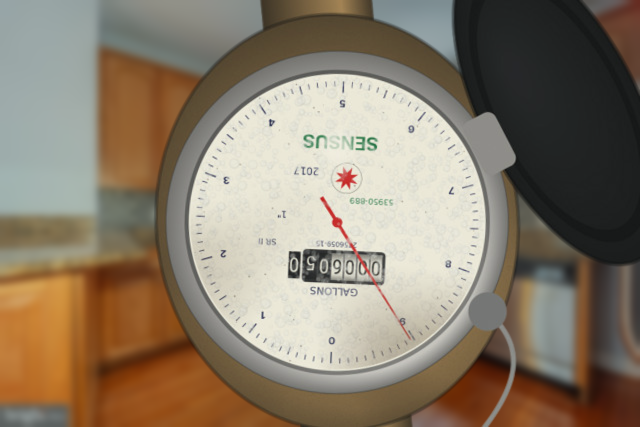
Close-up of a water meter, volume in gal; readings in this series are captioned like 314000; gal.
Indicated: 6049.0; gal
